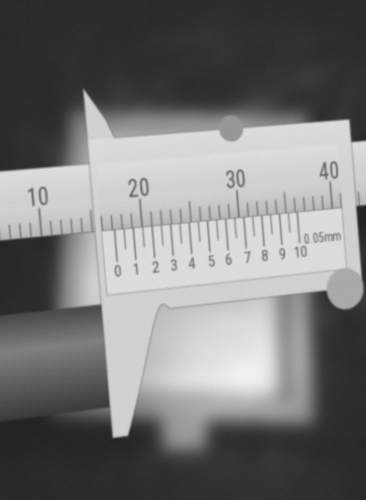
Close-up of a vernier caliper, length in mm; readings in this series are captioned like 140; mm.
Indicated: 17.2; mm
